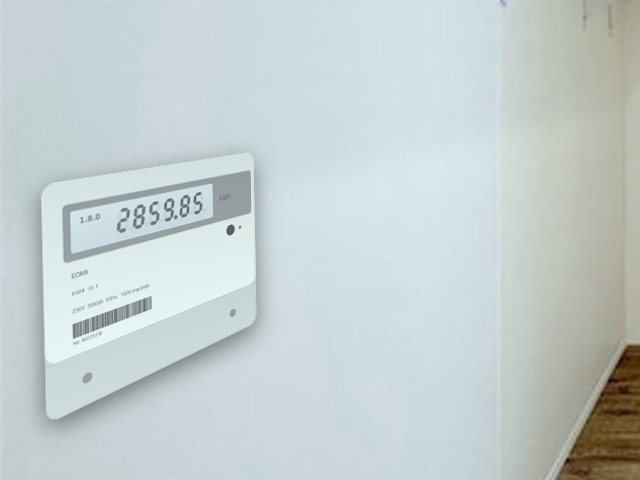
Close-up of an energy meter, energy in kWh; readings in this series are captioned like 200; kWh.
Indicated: 2859.85; kWh
